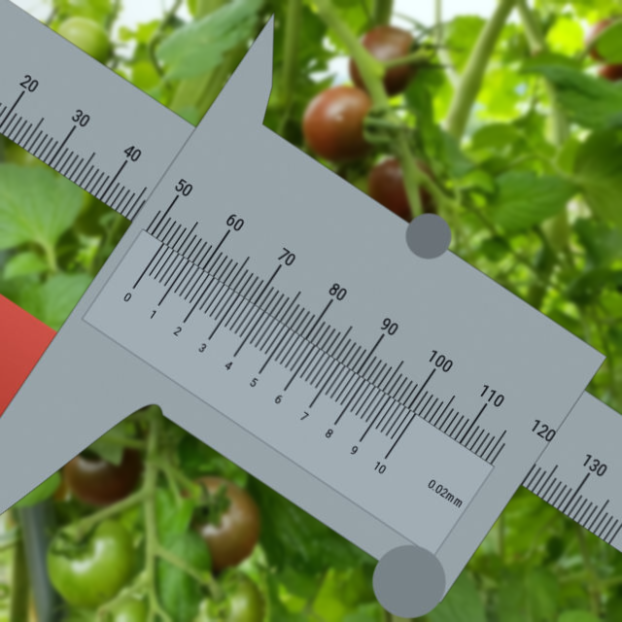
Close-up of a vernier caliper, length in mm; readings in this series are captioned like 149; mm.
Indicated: 52.4; mm
